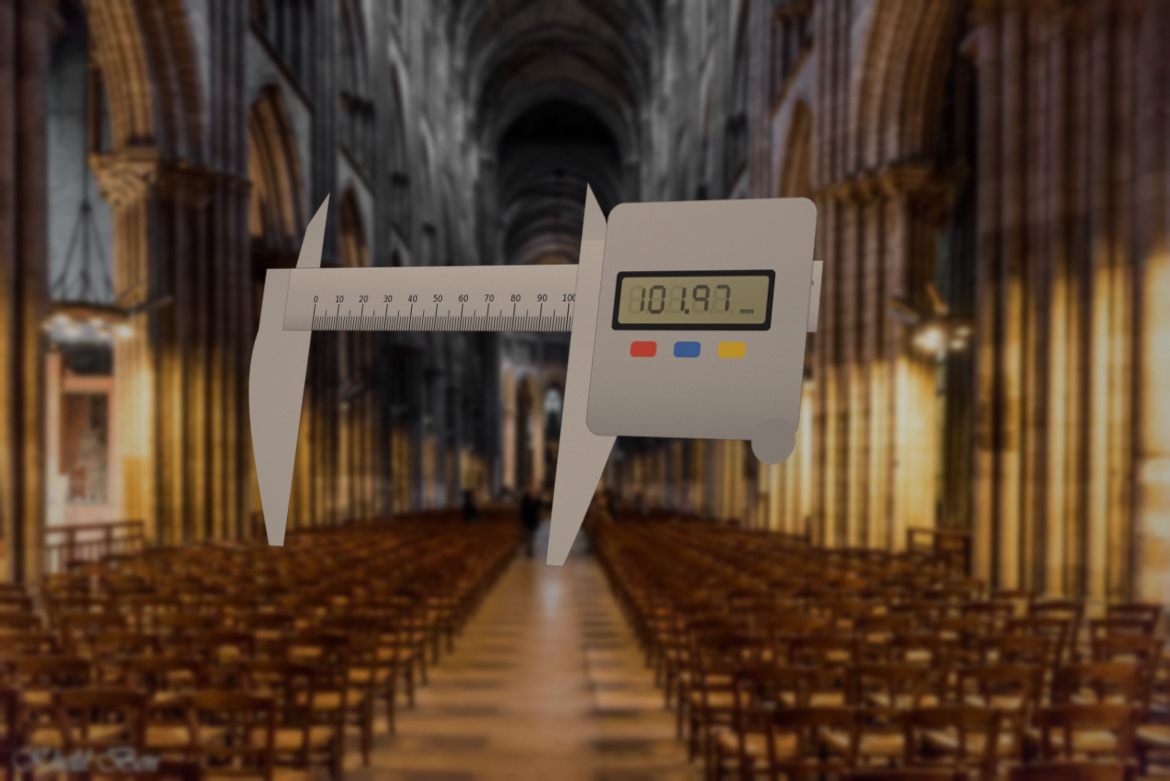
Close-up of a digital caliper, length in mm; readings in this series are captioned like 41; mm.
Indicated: 101.97; mm
